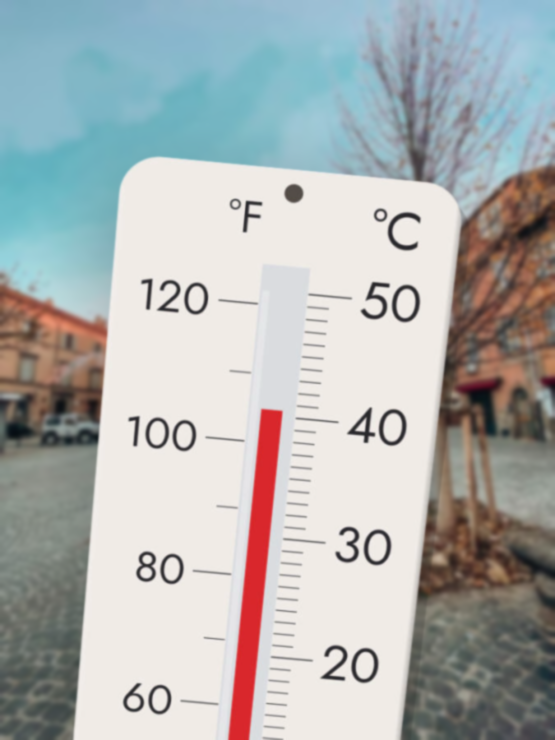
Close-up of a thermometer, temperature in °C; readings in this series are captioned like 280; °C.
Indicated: 40.5; °C
